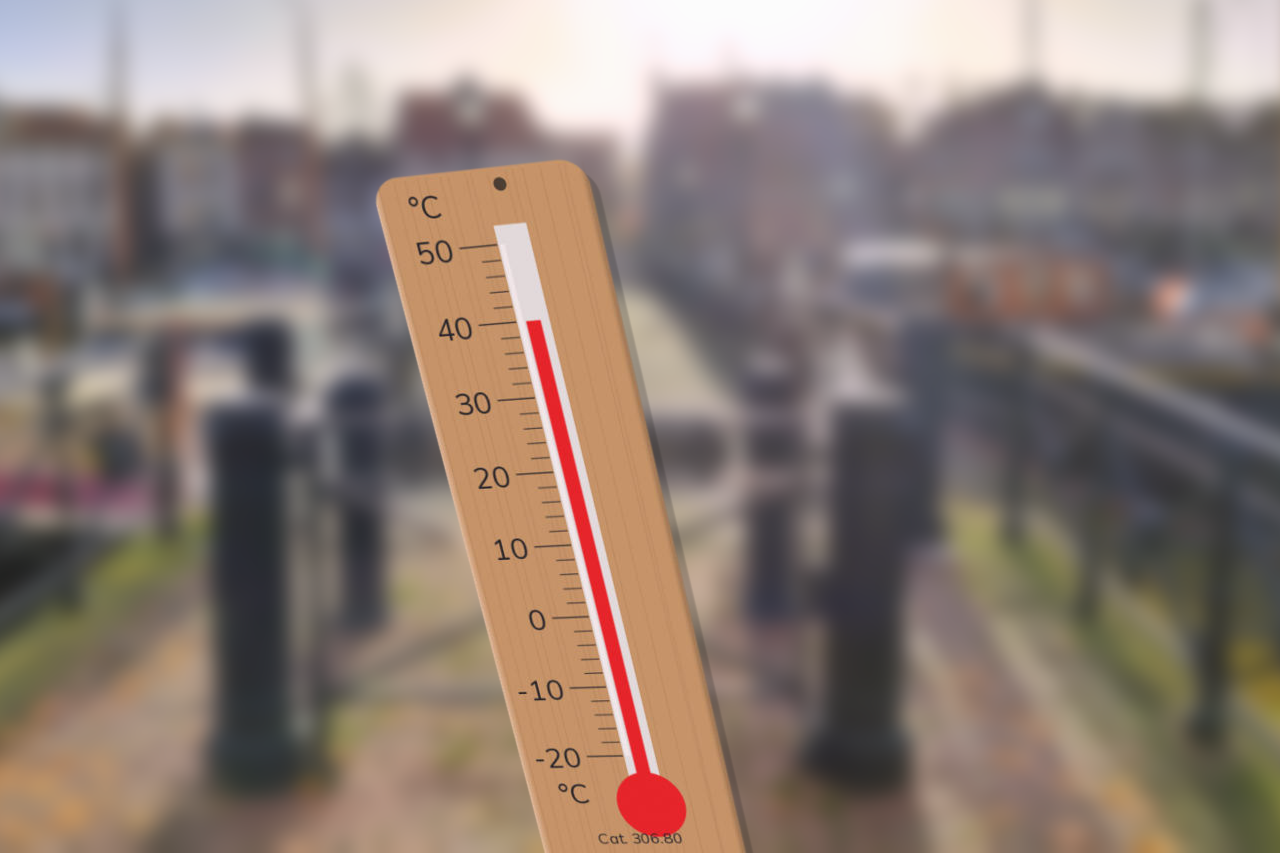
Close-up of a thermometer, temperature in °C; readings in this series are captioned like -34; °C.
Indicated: 40; °C
